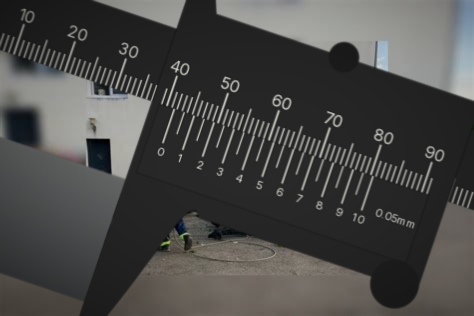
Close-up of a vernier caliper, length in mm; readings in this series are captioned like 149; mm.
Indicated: 41.5; mm
